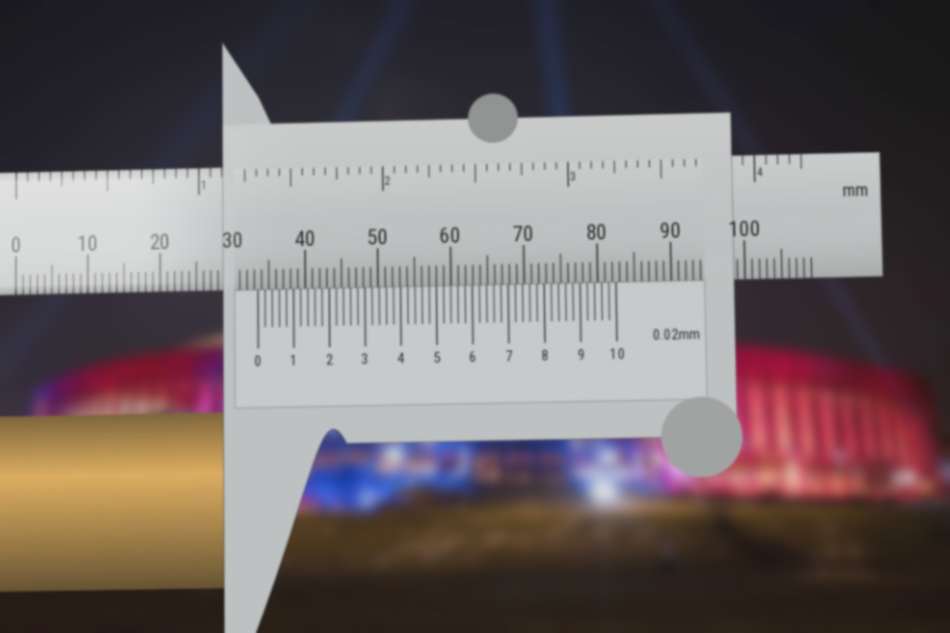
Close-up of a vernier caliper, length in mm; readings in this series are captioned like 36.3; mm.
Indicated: 33.5; mm
